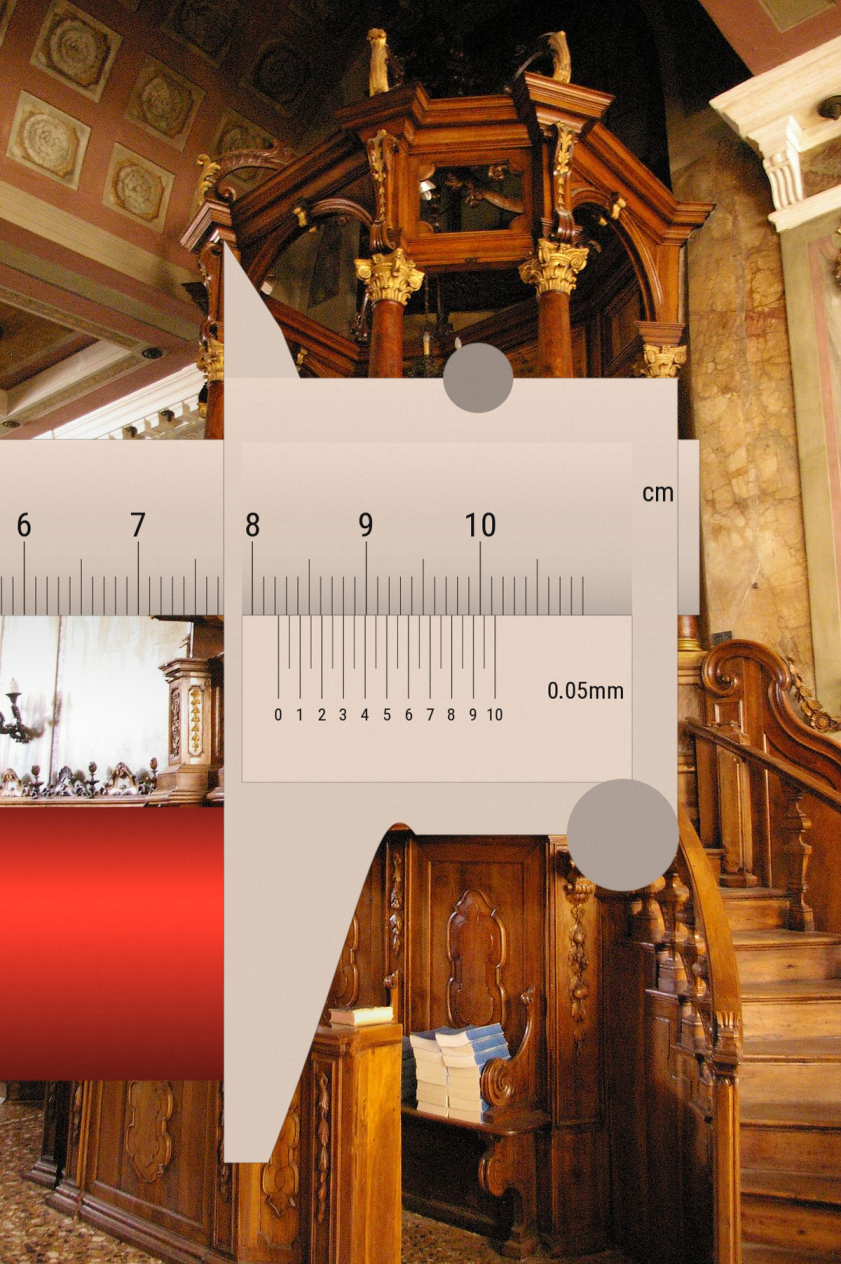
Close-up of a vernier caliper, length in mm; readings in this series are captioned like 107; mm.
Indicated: 82.3; mm
